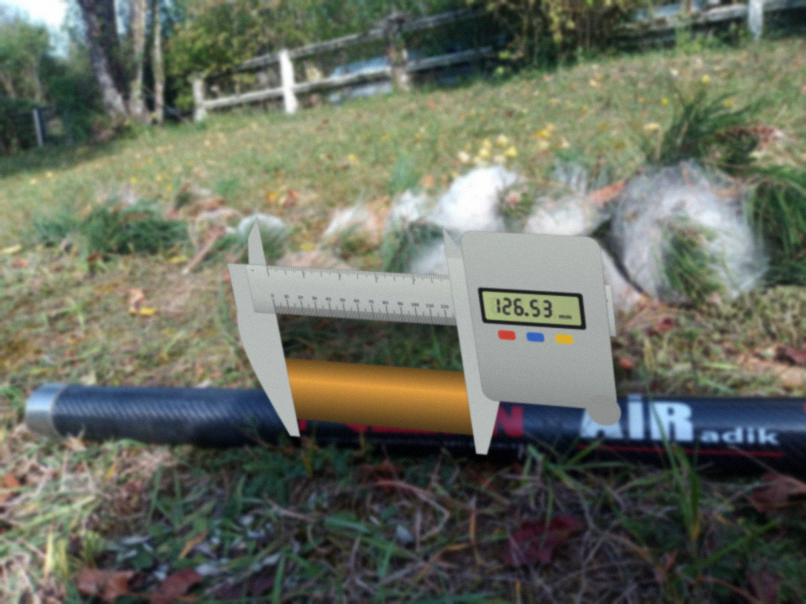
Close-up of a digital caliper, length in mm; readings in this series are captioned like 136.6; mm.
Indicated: 126.53; mm
